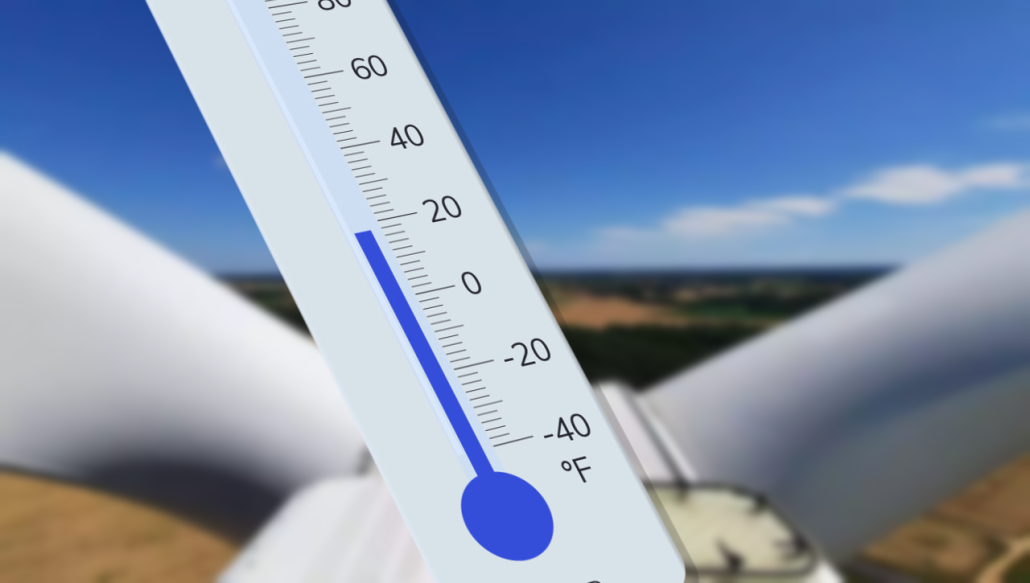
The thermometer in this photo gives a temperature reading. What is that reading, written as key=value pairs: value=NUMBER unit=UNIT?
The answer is value=18 unit=°F
